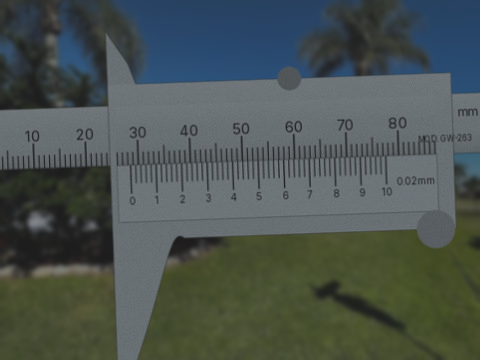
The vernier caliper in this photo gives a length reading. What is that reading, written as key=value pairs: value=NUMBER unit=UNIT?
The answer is value=28.5 unit=mm
